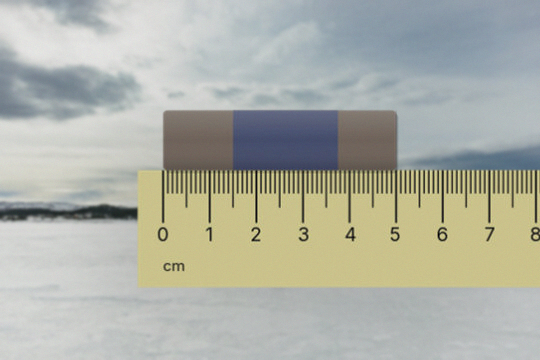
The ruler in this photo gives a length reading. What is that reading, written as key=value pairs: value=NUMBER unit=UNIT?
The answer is value=5 unit=cm
